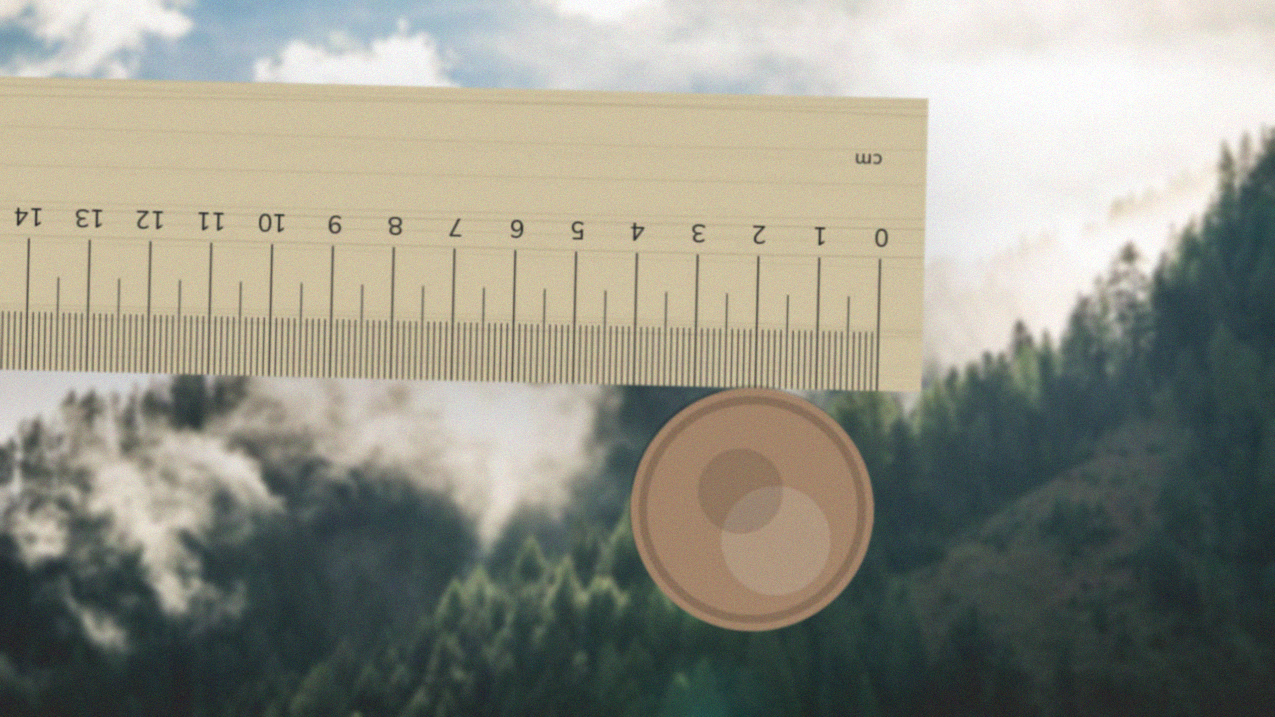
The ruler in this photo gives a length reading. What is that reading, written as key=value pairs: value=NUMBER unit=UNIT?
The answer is value=4 unit=cm
